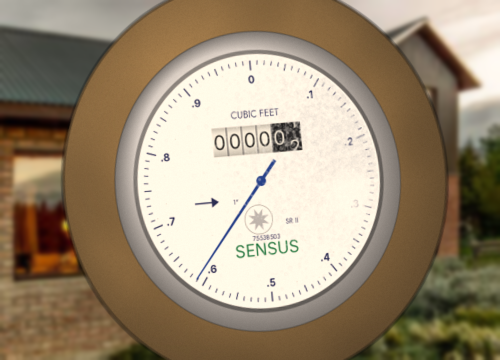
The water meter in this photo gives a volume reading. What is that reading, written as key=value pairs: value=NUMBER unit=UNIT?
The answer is value=1.61 unit=ft³
